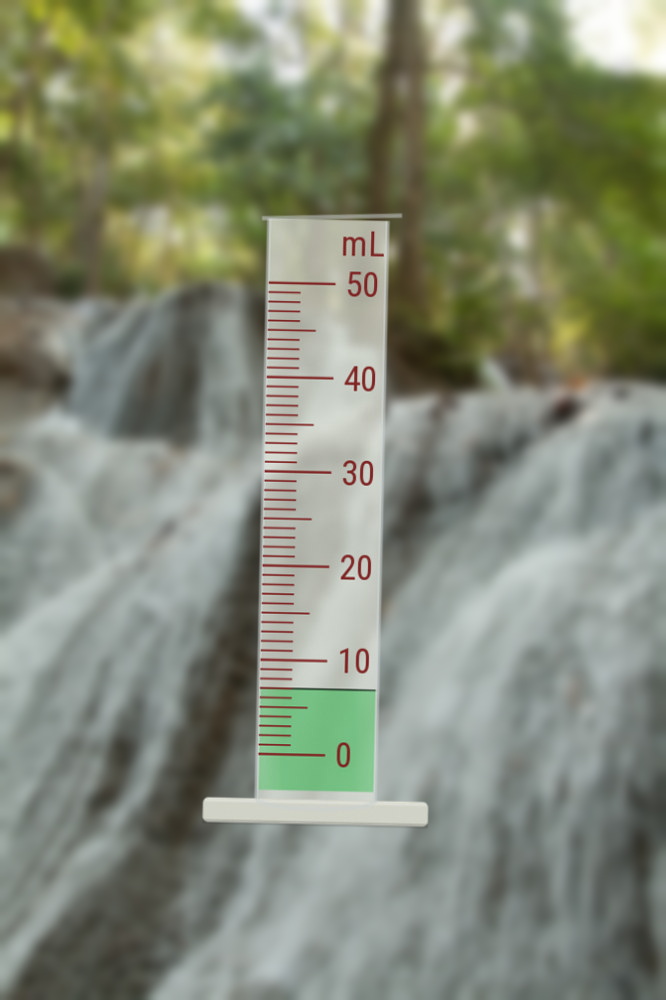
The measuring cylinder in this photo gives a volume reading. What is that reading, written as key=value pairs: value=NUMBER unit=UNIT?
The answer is value=7 unit=mL
